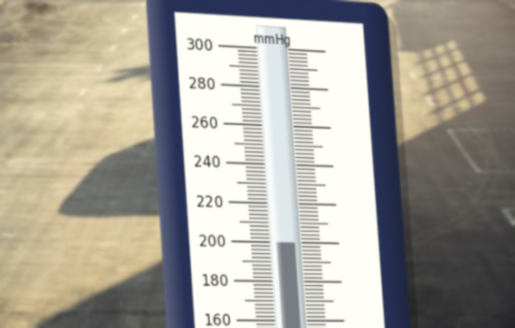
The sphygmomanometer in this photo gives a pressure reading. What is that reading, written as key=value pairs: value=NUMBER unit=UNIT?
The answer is value=200 unit=mmHg
